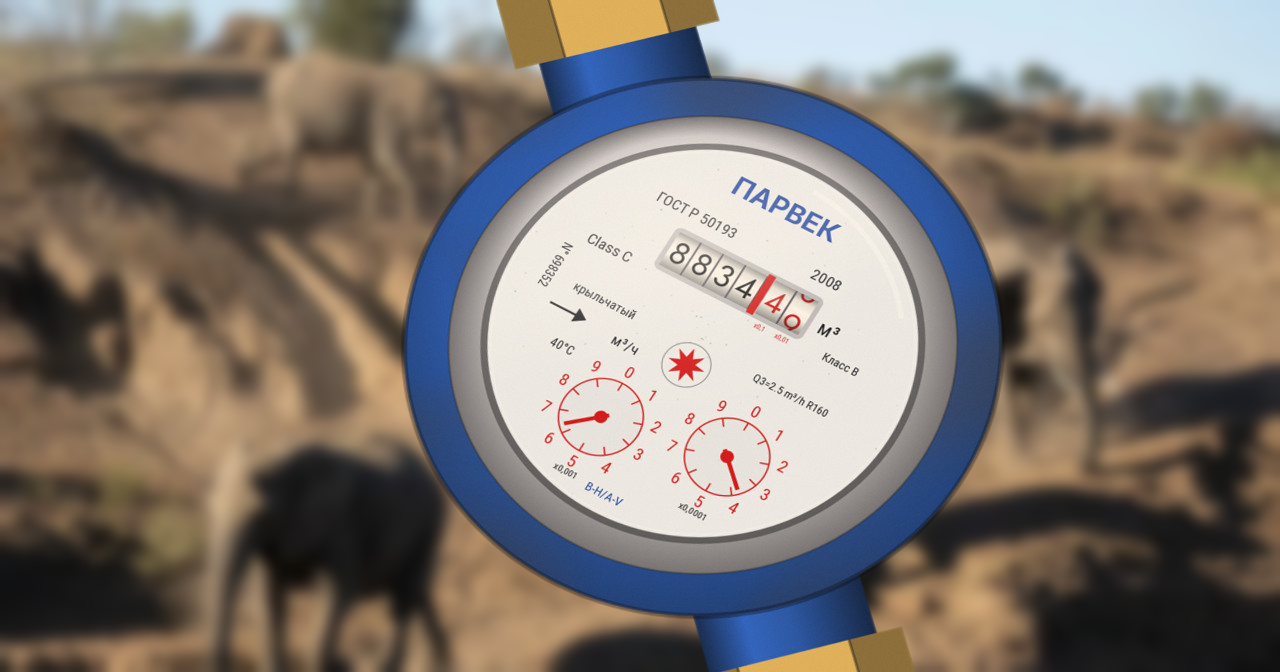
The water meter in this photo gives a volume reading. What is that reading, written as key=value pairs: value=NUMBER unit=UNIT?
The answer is value=8834.4863 unit=m³
